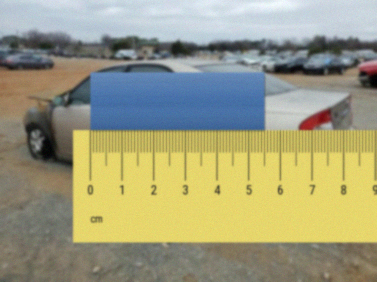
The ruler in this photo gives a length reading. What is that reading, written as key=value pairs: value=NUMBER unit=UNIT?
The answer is value=5.5 unit=cm
